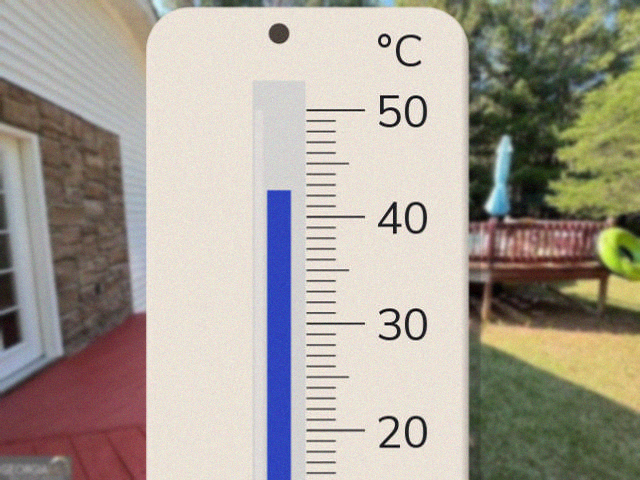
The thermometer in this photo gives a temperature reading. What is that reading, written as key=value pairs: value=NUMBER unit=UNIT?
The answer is value=42.5 unit=°C
